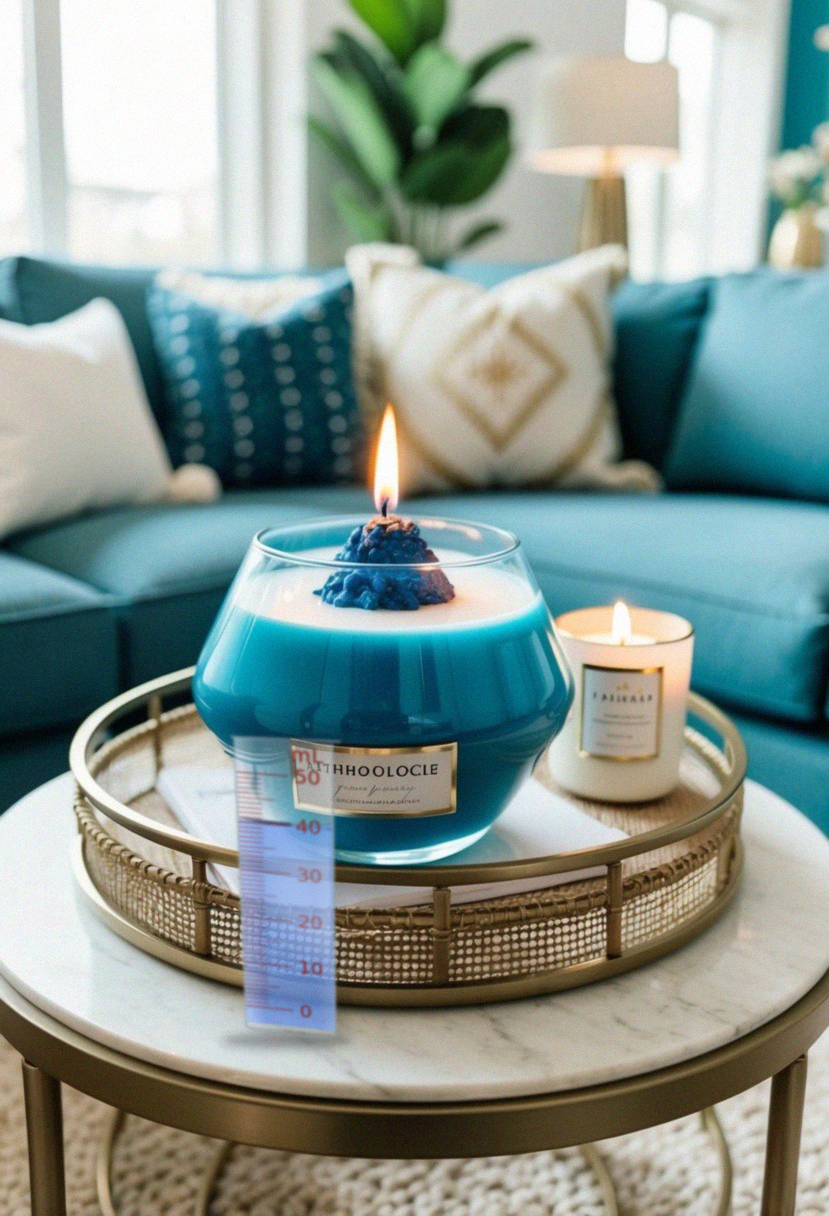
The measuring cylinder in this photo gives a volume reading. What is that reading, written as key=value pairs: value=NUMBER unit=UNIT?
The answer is value=40 unit=mL
